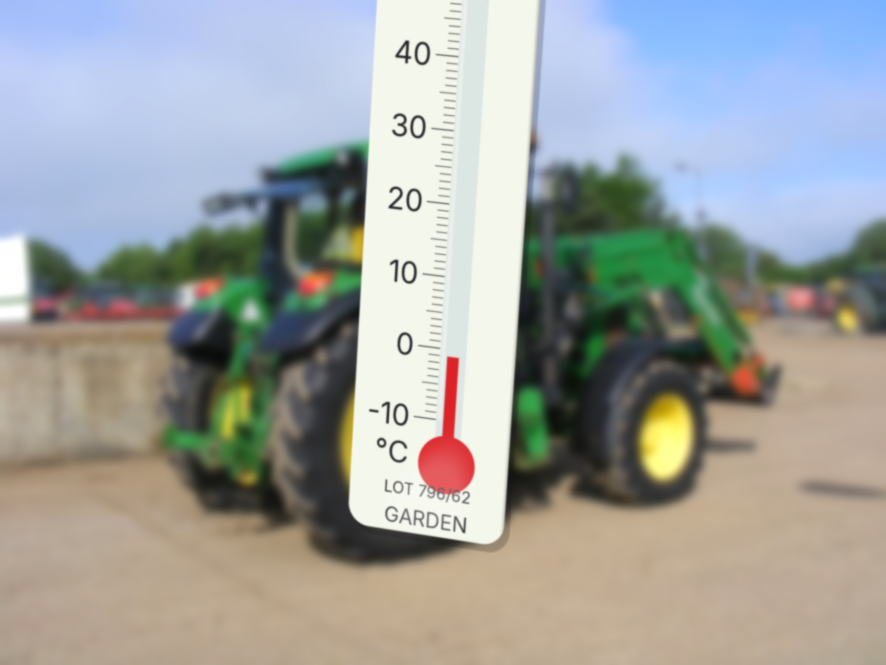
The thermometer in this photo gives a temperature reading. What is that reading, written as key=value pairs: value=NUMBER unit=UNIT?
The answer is value=-1 unit=°C
